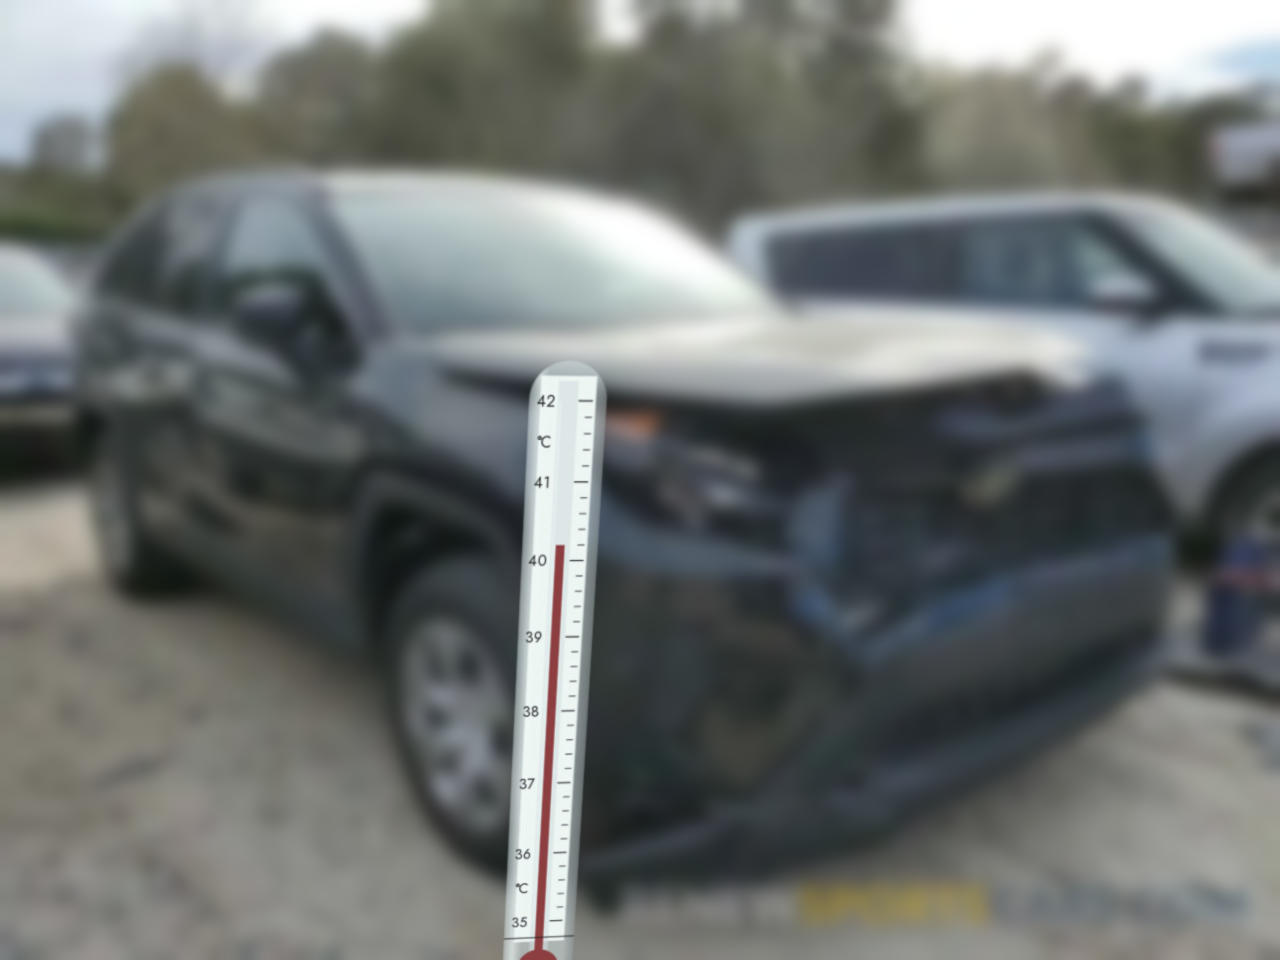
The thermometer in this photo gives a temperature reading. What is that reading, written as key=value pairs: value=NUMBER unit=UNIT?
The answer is value=40.2 unit=°C
